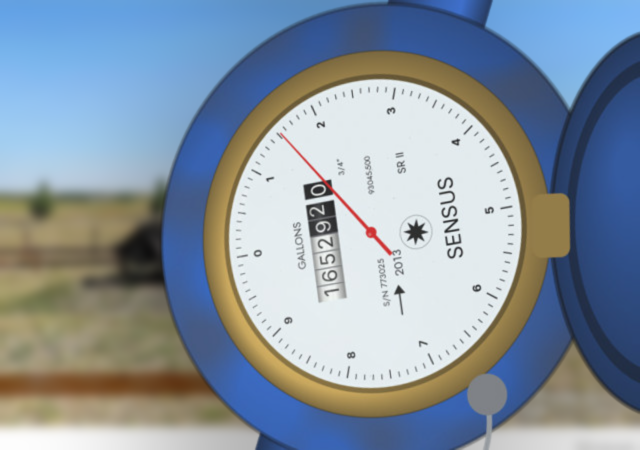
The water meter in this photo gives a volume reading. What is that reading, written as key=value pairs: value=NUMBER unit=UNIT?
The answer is value=1652921.5 unit=gal
